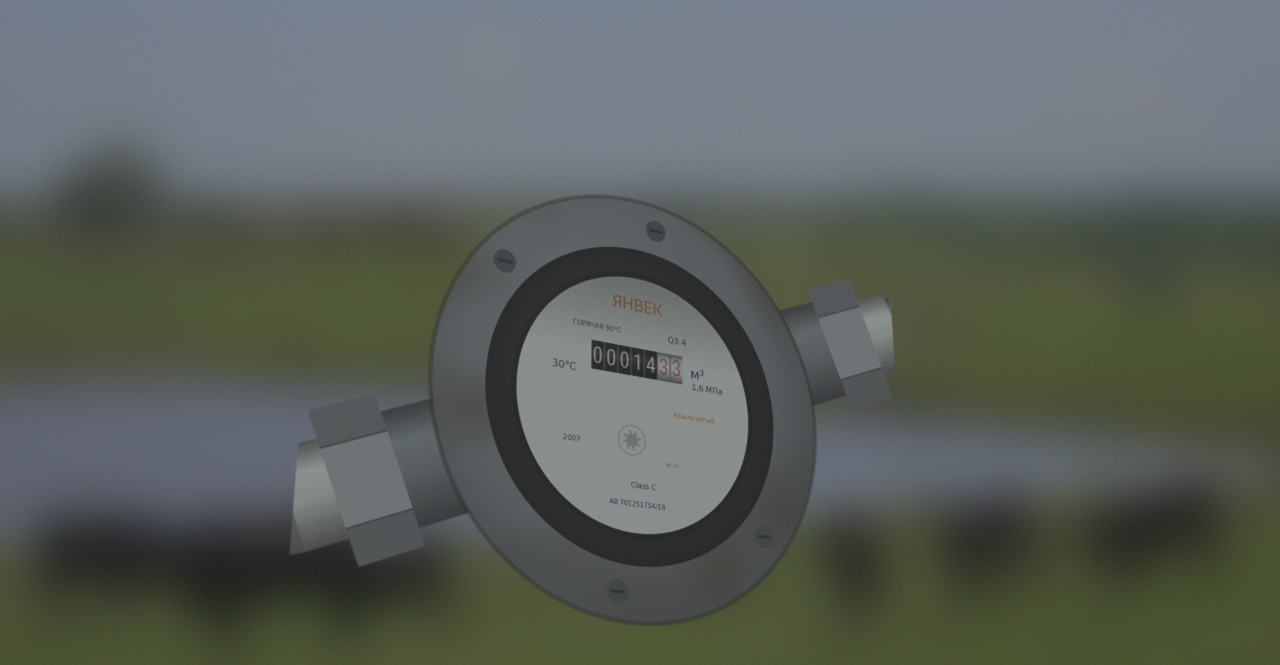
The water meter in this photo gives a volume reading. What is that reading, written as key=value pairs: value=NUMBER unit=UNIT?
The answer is value=14.33 unit=m³
